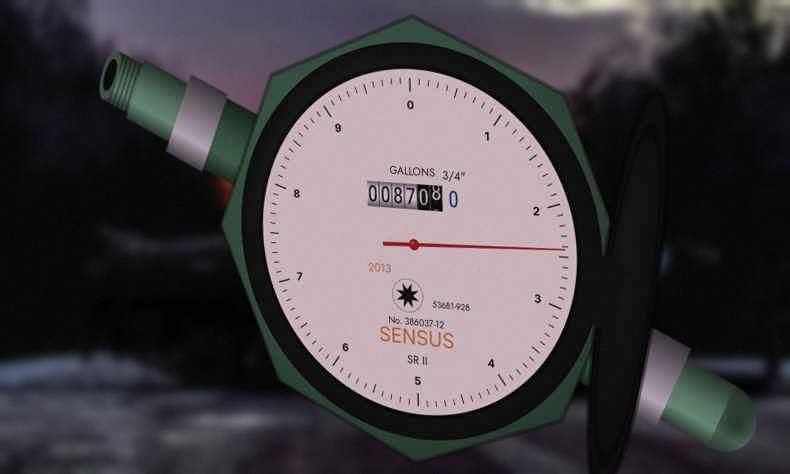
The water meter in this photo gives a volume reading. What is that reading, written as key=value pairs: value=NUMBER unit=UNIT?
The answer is value=87082.4 unit=gal
